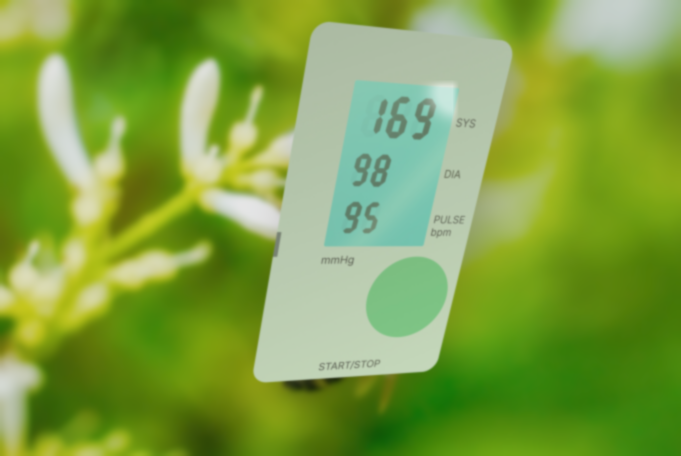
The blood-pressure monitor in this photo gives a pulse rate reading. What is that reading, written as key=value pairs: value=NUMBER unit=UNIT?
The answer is value=95 unit=bpm
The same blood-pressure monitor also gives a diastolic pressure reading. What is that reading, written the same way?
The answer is value=98 unit=mmHg
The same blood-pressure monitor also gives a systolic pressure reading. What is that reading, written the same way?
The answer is value=169 unit=mmHg
